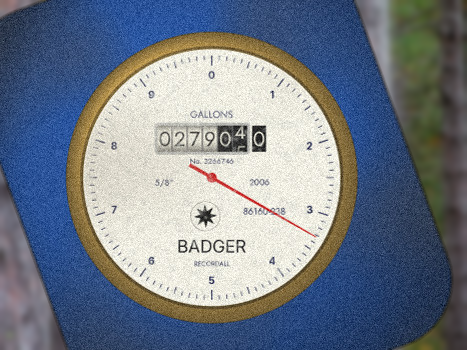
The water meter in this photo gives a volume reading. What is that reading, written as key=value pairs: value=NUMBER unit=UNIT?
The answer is value=279043.3 unit=gal
